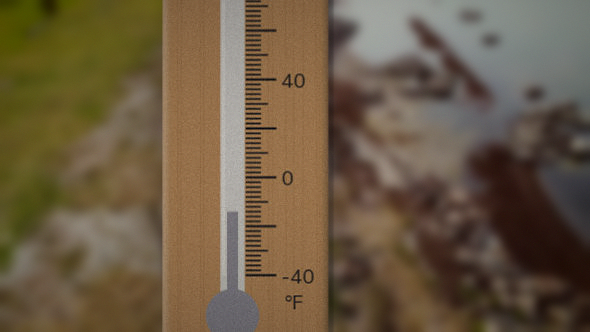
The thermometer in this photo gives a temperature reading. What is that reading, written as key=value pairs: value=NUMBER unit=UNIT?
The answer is value=-14 unit=°F
